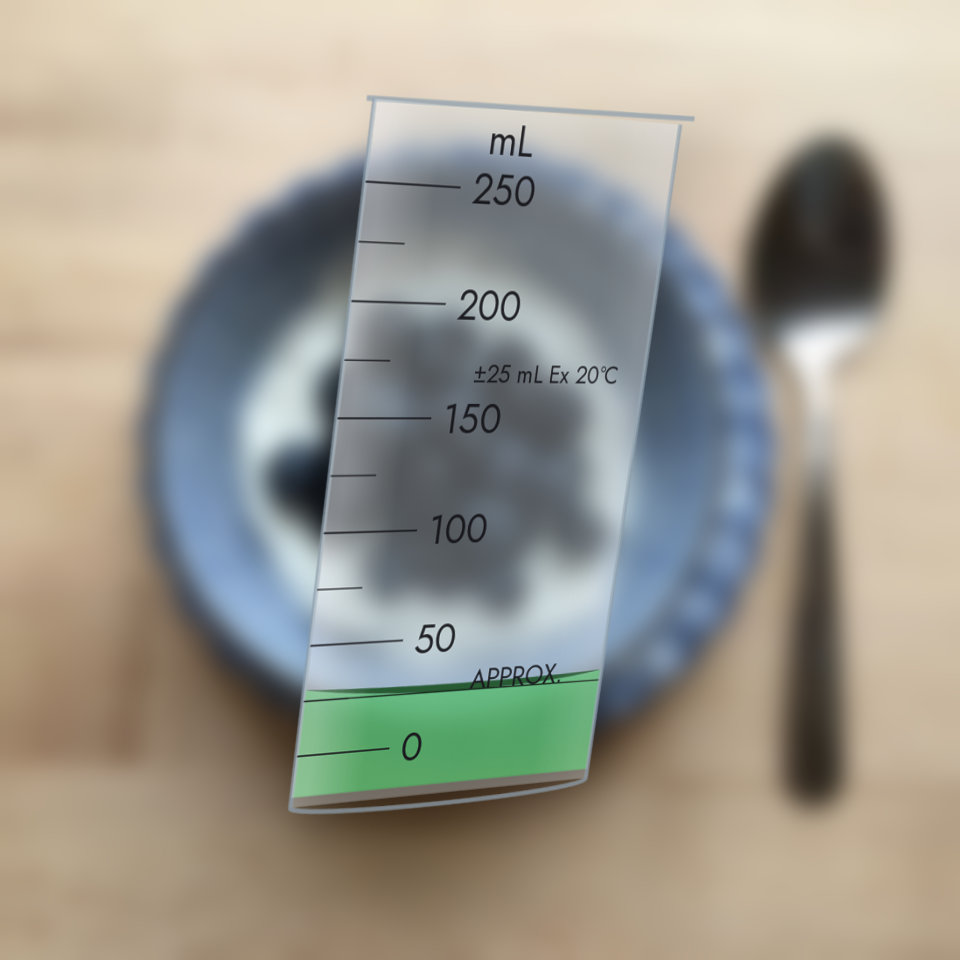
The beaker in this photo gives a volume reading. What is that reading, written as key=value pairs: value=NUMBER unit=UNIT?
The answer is value=25 unit=mL
